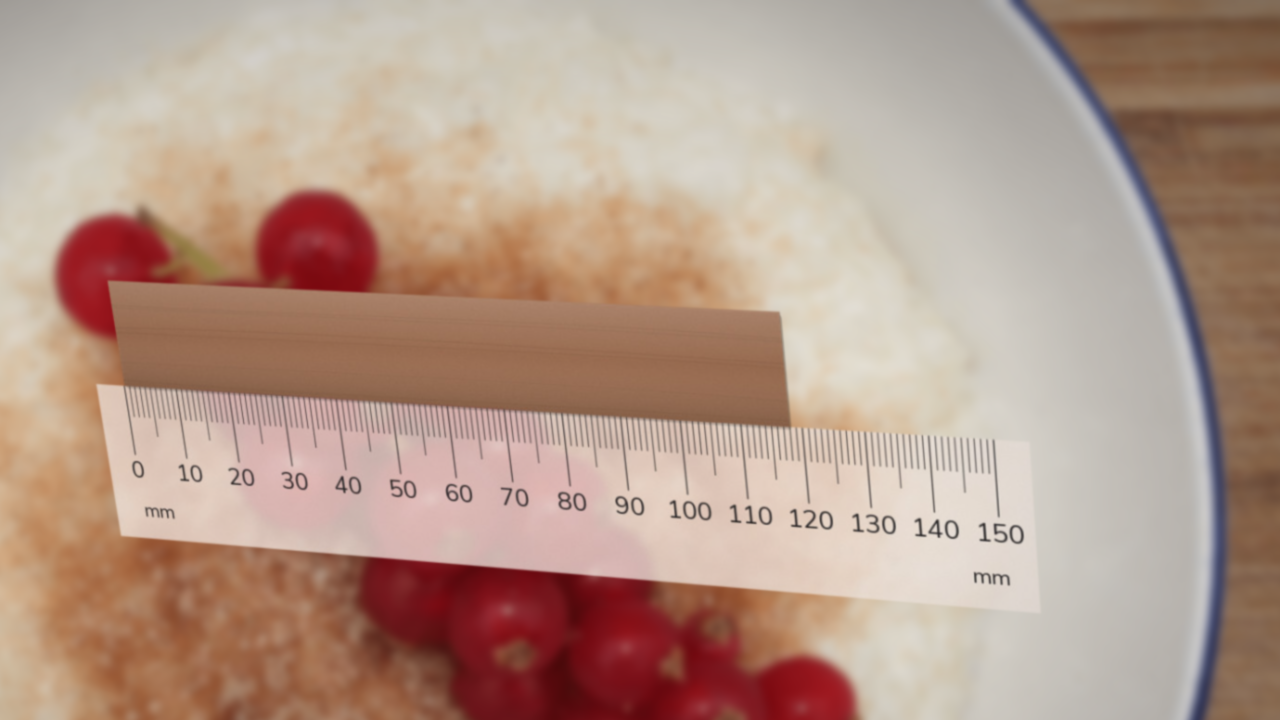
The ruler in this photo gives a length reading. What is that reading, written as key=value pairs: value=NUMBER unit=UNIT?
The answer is value=118 unit=mm
